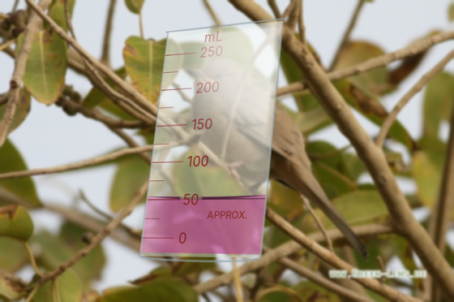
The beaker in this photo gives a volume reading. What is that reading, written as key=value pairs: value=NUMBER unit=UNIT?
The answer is value=50 unit=mL
